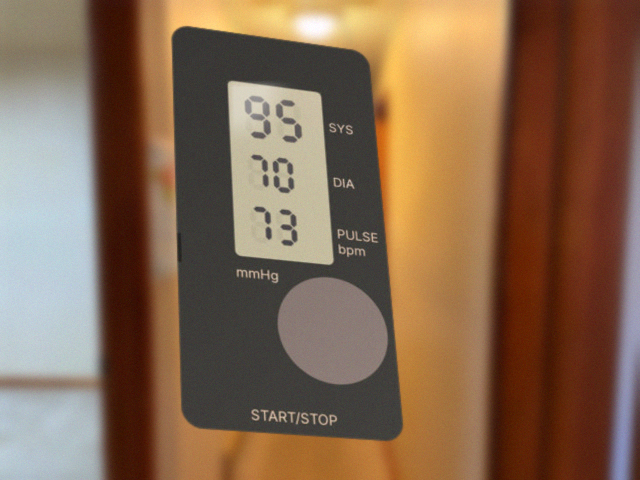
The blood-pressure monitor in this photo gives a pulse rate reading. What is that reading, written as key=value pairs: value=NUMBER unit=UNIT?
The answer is value=73 unit=bpm
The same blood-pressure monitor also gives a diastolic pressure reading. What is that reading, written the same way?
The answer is value=70 unit=mmHg
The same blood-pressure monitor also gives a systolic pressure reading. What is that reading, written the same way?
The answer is value=95 unit=mmHg
